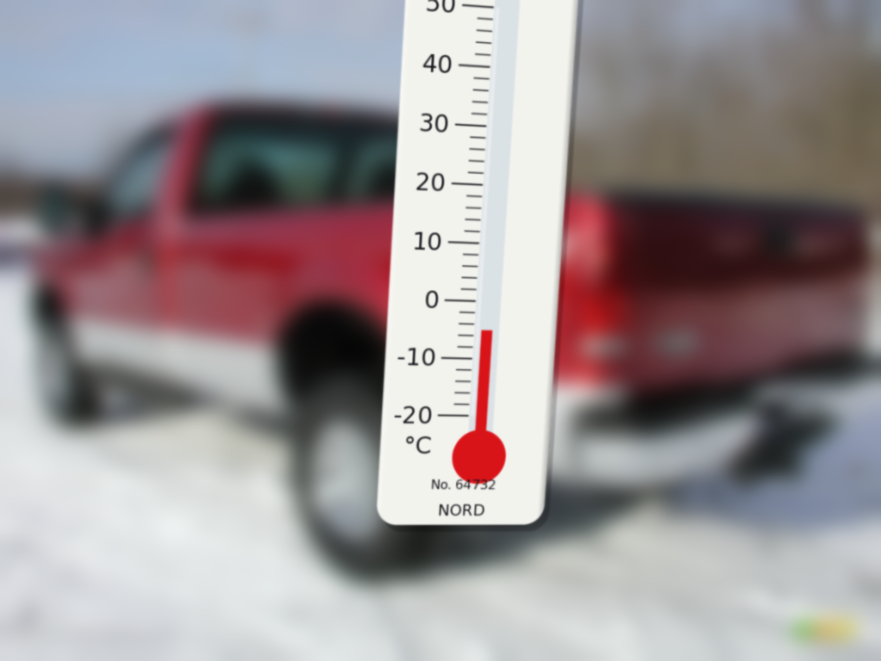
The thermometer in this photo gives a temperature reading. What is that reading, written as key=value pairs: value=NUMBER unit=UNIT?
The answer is value=-5 unit=°C
